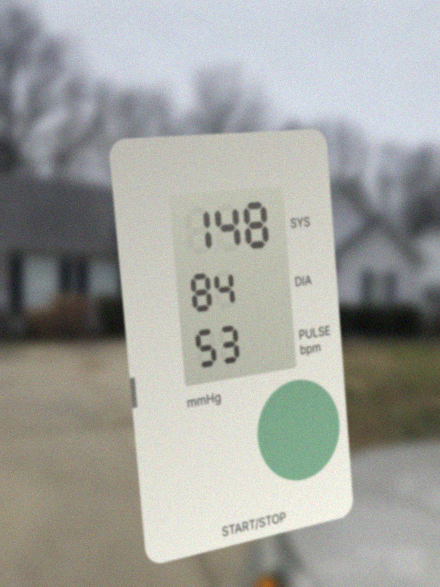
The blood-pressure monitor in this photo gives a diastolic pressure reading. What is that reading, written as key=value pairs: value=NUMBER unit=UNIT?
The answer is value=84 unit=mmHg
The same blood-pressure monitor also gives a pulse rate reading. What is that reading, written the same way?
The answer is value=53 unit=bpm
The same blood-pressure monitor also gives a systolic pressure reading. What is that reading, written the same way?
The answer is value=148 unit=mmHg
